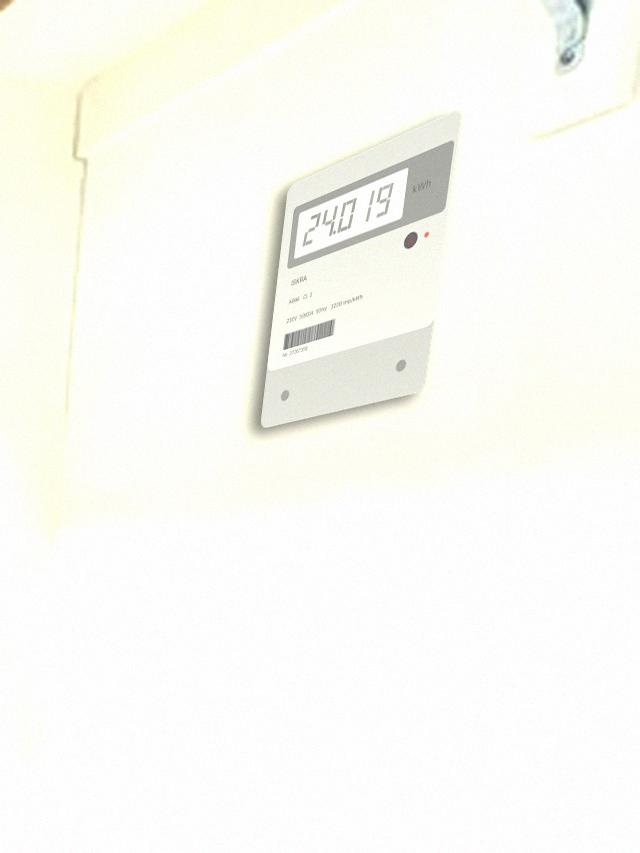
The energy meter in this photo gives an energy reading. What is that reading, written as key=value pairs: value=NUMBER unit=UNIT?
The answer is value=24.019 unit=kWh
